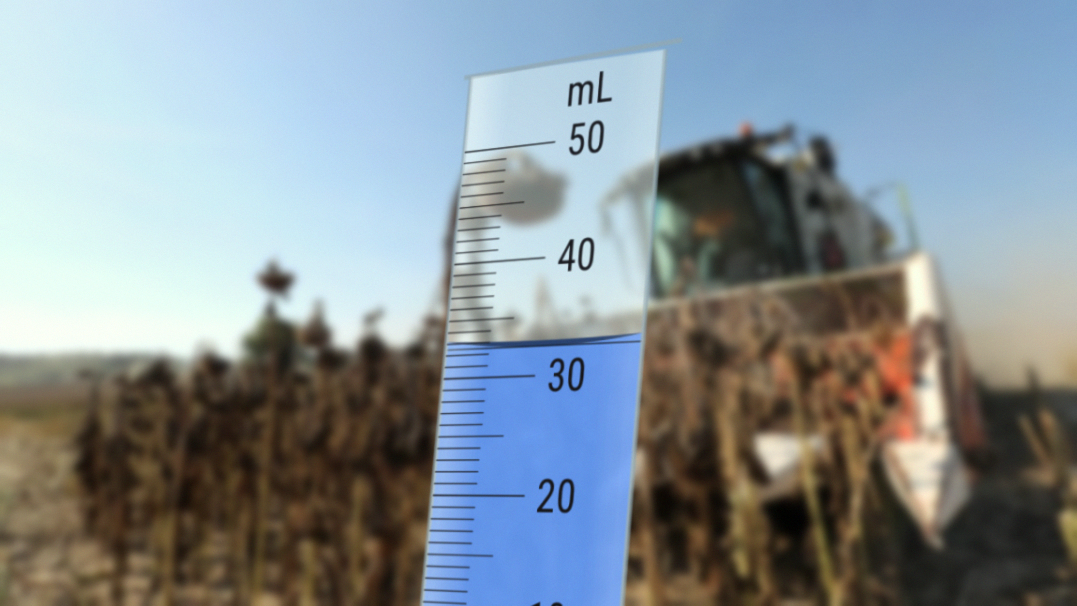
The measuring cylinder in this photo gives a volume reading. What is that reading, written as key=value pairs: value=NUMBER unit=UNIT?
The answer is value=32.5 unit=mL
